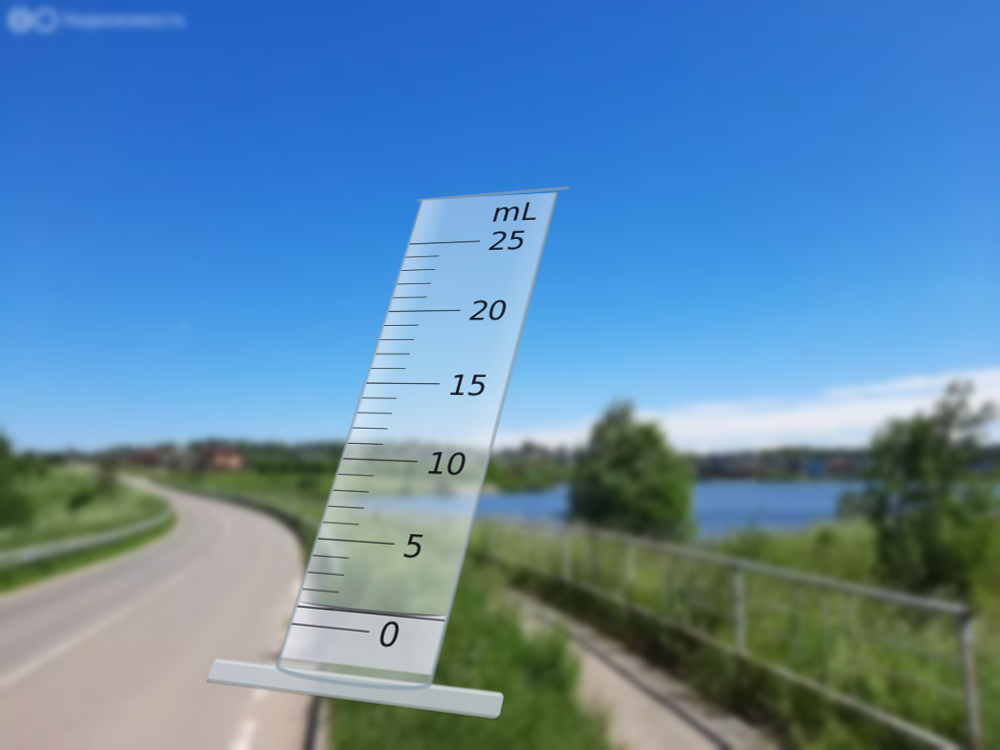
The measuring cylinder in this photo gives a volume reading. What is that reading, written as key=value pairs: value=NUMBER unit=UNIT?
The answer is value=1 unit=mL
